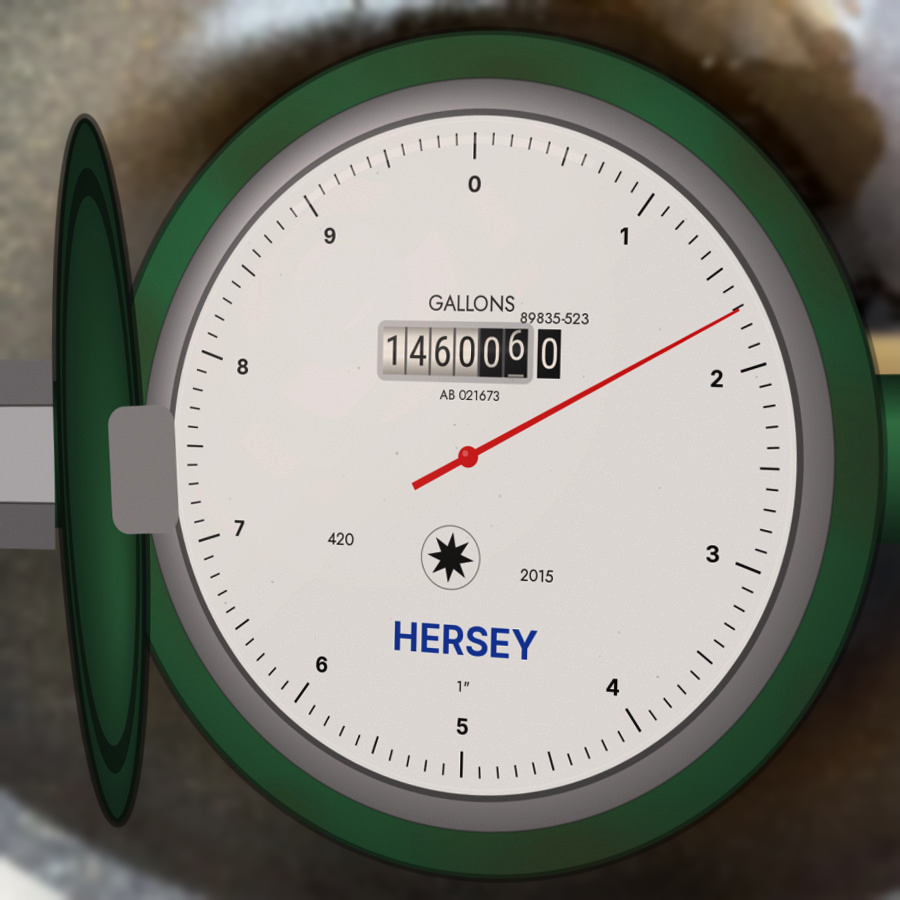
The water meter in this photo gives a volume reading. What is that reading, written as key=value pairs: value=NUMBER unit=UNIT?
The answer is value=1460061.7 unit=gal
